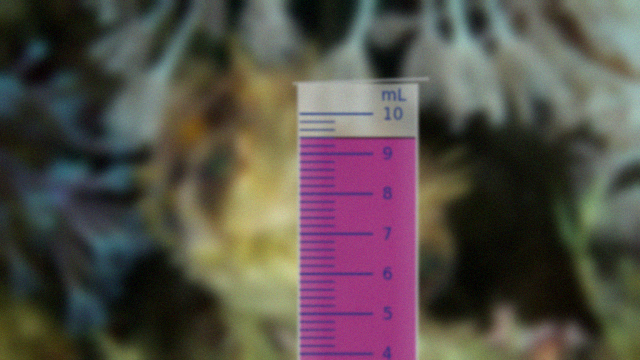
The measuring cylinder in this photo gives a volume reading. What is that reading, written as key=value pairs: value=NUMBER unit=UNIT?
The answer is value=9.4 unit=mL
